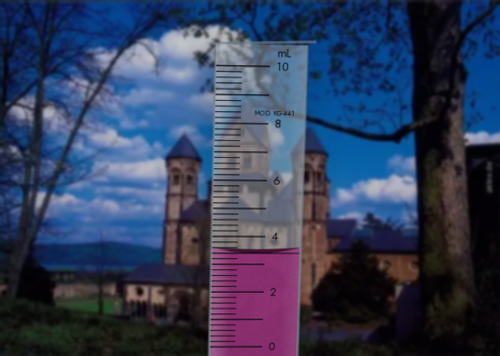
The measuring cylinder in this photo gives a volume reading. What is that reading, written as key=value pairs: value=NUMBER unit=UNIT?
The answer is value=3.4 unit=mL
